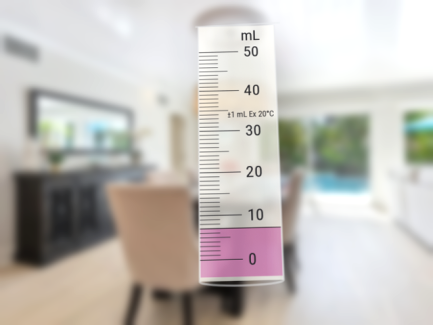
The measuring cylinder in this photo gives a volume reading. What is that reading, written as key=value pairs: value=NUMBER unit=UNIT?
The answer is value=7 unit=mL
